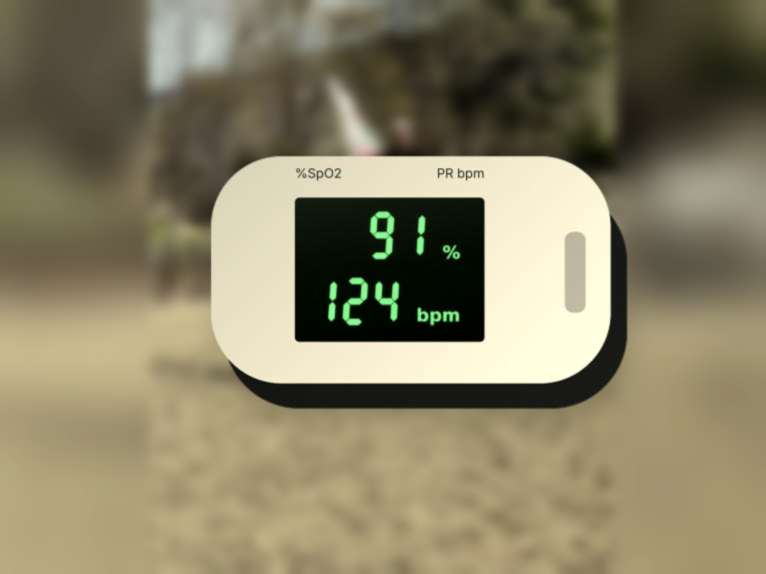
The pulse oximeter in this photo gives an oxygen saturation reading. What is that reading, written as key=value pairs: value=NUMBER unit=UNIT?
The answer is value=91 unit=%
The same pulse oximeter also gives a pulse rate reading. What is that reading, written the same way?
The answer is value=124 unit=bpm
